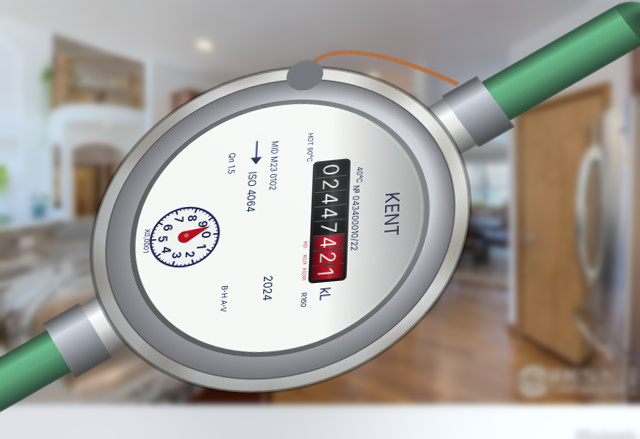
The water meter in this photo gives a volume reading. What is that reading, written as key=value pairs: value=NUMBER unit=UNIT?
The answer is value=2447.4209 unit=kL
